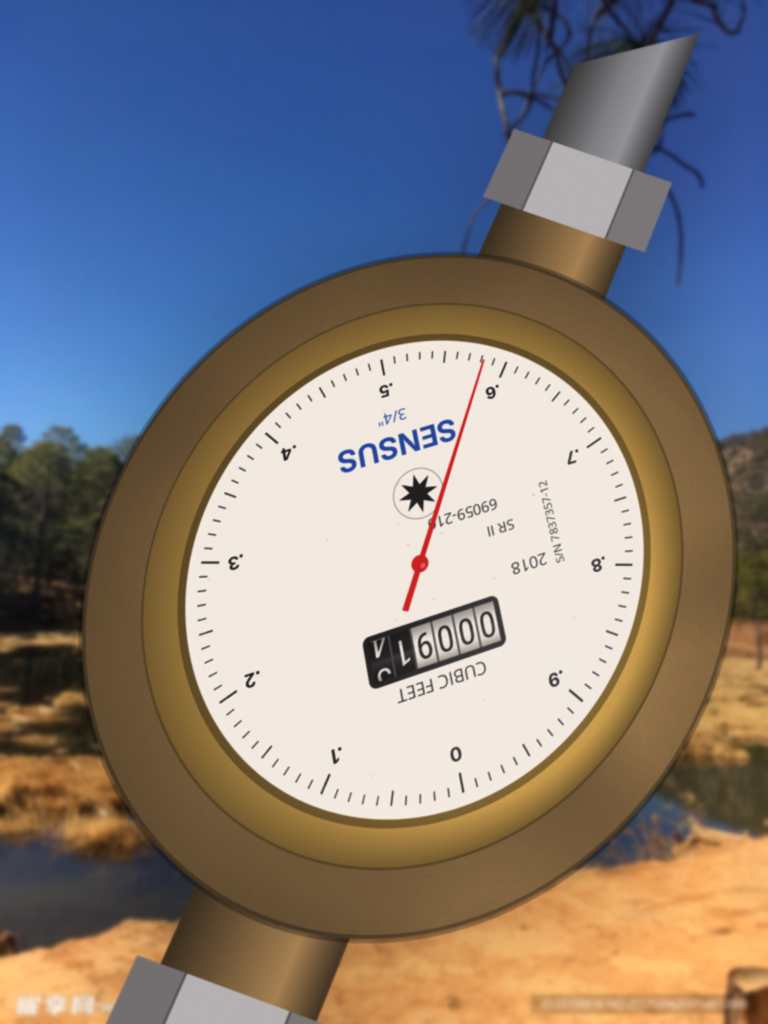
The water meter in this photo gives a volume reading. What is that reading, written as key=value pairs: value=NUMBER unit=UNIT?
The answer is value=913.58 unit=ft³
